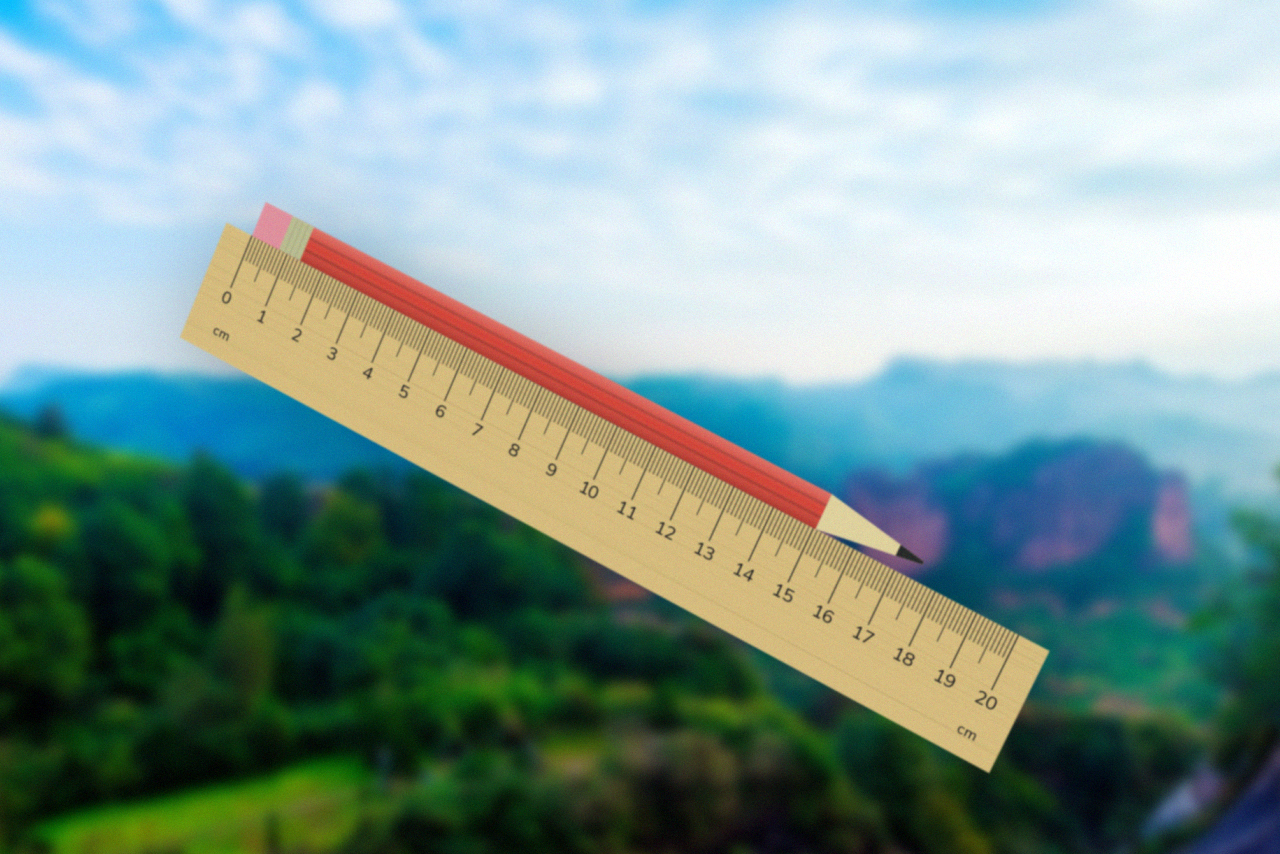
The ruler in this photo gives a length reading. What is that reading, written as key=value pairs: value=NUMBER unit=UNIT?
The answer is value=17.5 unit=cm
